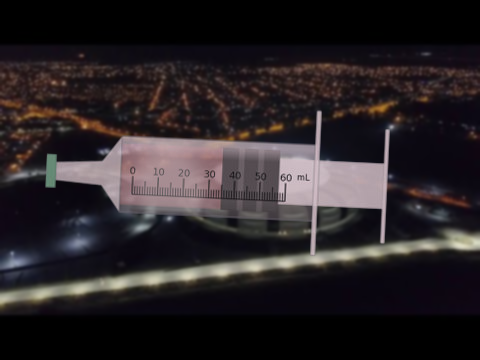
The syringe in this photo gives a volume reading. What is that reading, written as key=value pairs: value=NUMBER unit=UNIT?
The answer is value=35 unit=mL
